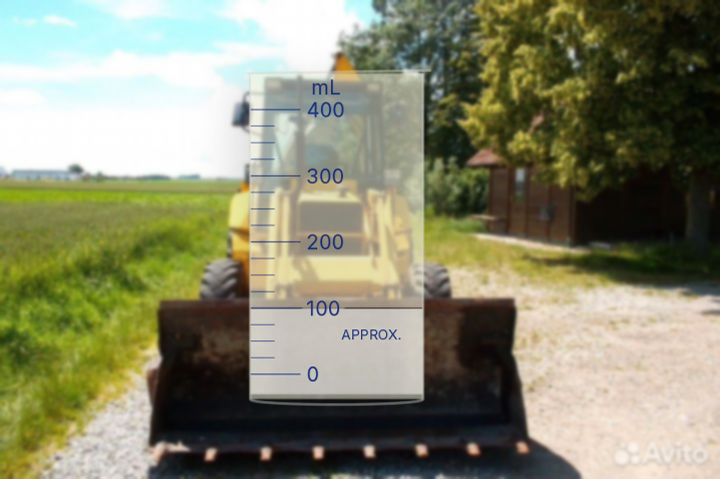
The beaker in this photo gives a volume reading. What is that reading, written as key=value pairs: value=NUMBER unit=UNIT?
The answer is value=100 unit=mL
